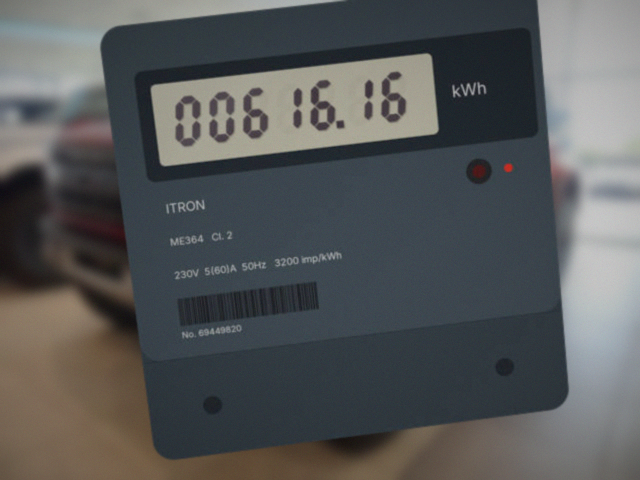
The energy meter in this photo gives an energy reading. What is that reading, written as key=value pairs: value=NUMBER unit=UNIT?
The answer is value=616.16 unit=kWh
